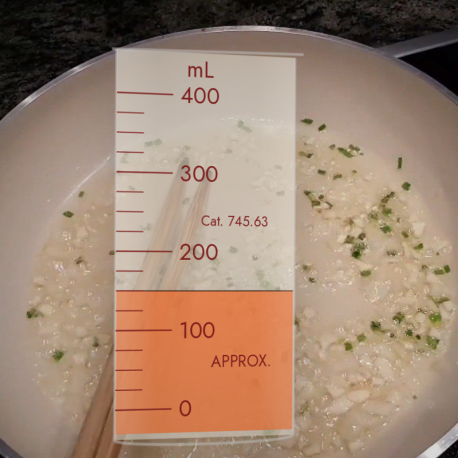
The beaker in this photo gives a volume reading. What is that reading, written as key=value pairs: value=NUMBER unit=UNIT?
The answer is value=150 unit=mL
